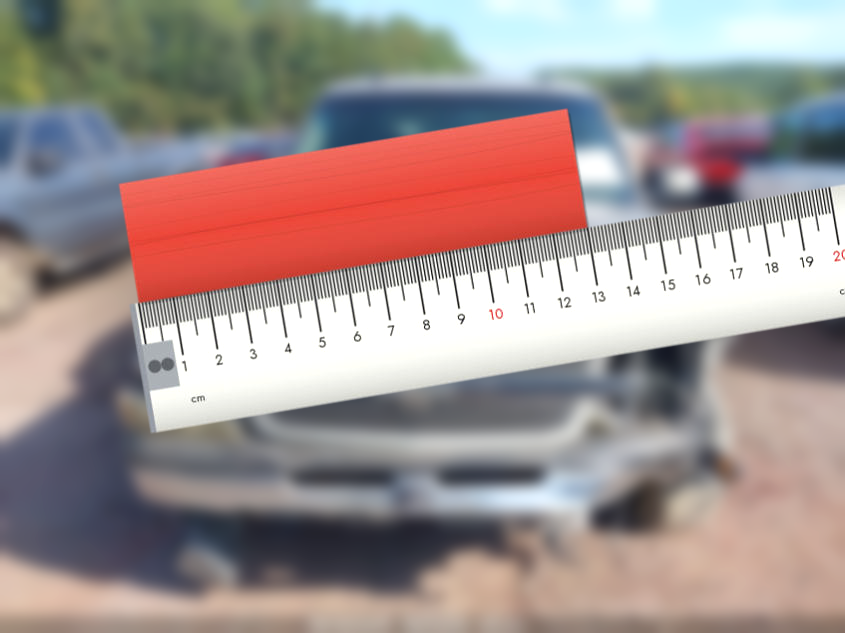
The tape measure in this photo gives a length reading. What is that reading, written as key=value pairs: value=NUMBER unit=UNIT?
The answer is value=13 unit=cm
